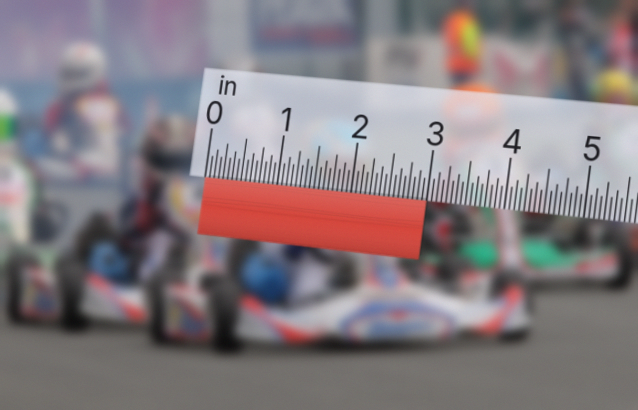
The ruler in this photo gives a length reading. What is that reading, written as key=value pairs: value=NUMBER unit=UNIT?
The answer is value=3 unit=in
